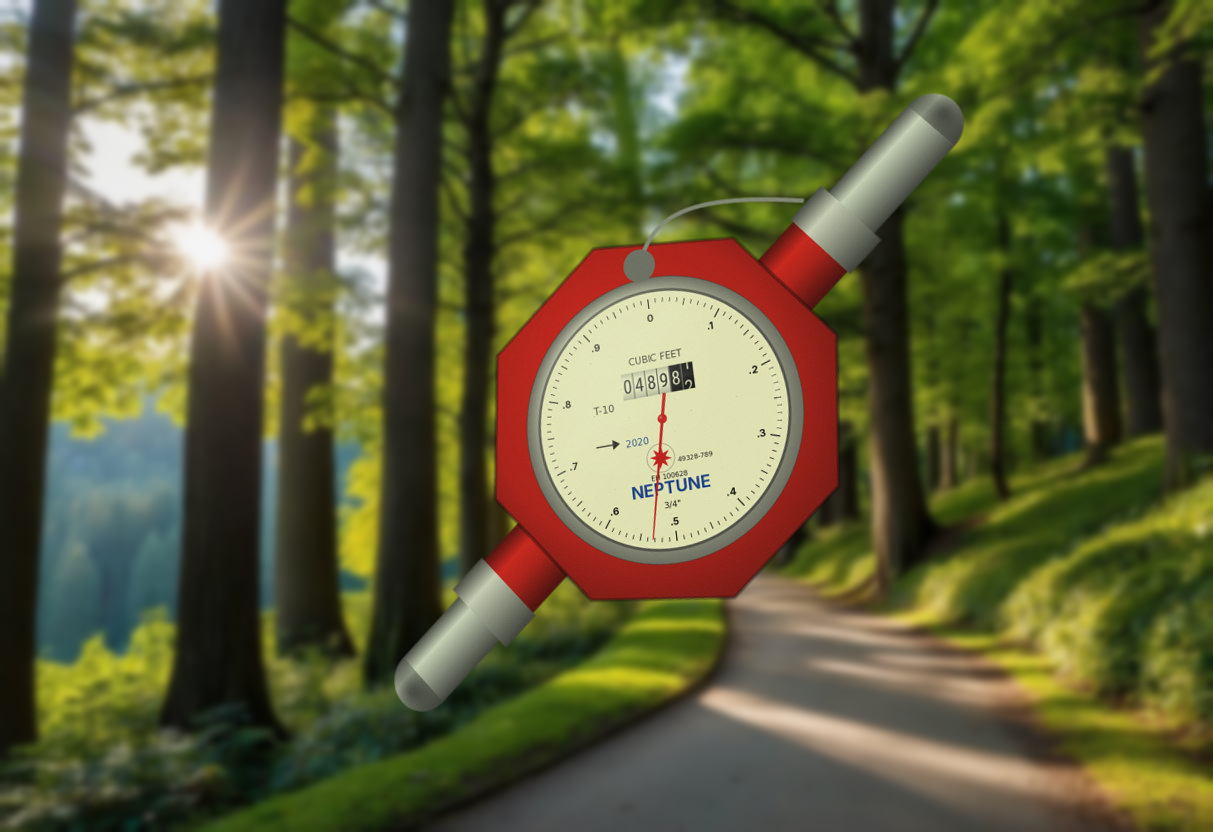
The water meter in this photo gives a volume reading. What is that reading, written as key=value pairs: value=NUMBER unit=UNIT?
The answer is value=48981.53 unit=ft³
